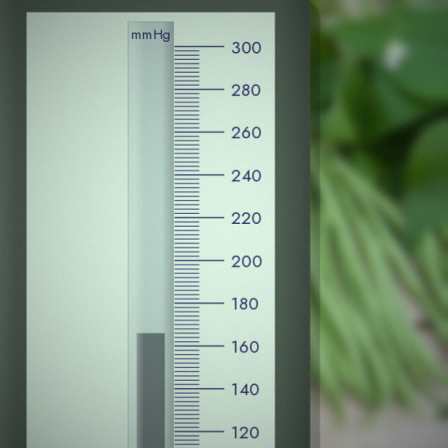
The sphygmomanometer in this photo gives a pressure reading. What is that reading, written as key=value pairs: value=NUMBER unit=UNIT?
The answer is value=166 unit=mmHg
